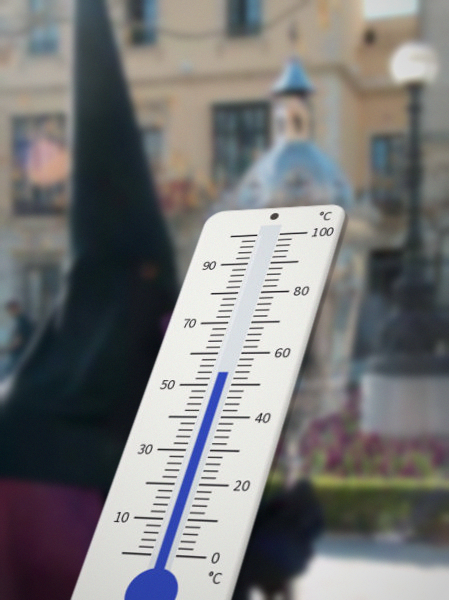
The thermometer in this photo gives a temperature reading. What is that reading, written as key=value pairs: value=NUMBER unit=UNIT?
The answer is value=54 unit=°C
